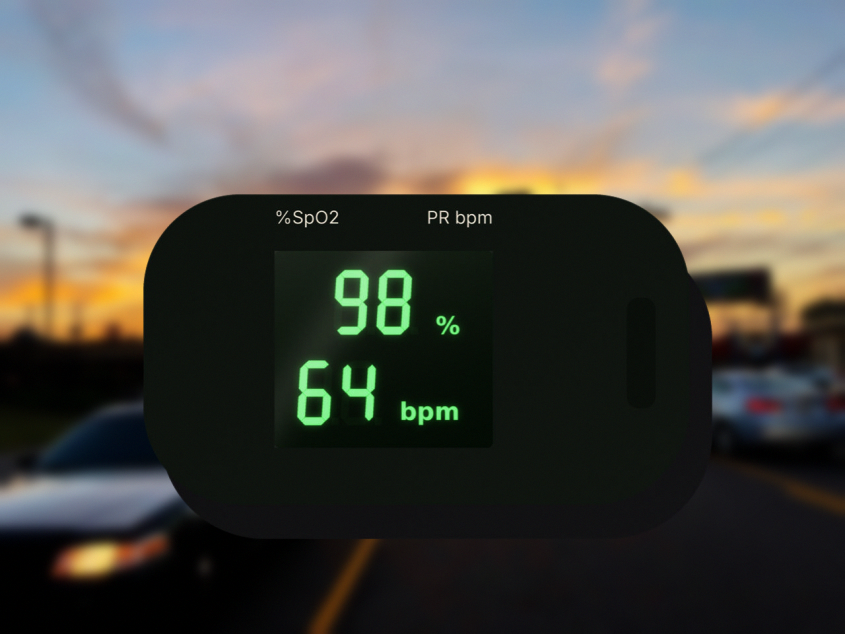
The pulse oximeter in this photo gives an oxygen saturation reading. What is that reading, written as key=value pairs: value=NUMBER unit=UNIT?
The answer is value=98 unit=%
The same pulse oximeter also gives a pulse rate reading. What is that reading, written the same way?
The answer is value=64 unit=bpm
